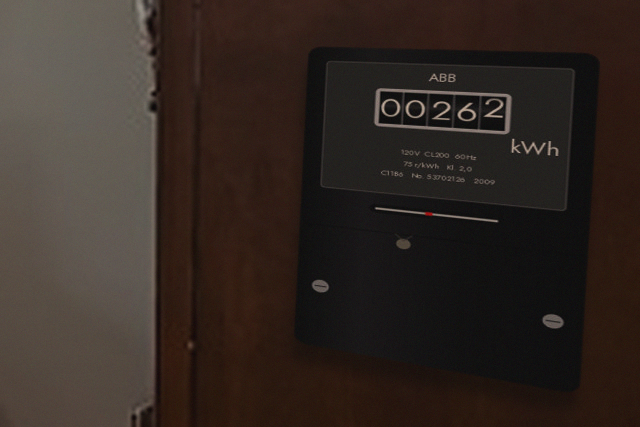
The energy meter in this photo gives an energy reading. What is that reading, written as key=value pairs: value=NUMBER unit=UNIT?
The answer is value=262 unit=kWh
